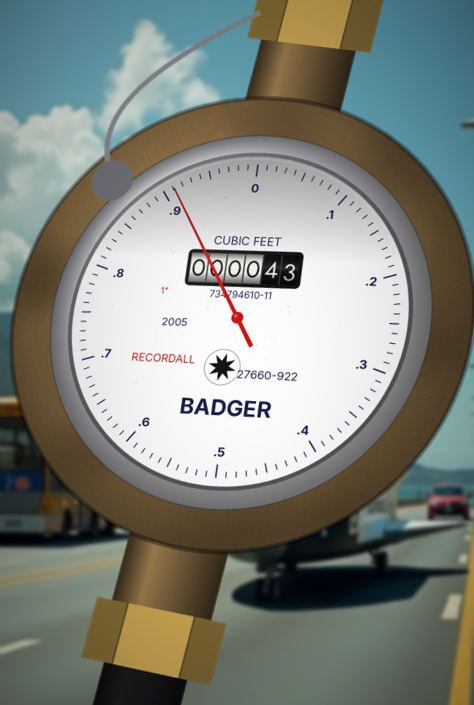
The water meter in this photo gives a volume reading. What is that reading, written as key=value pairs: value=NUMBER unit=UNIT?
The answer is value=42.91 unit=ft³
